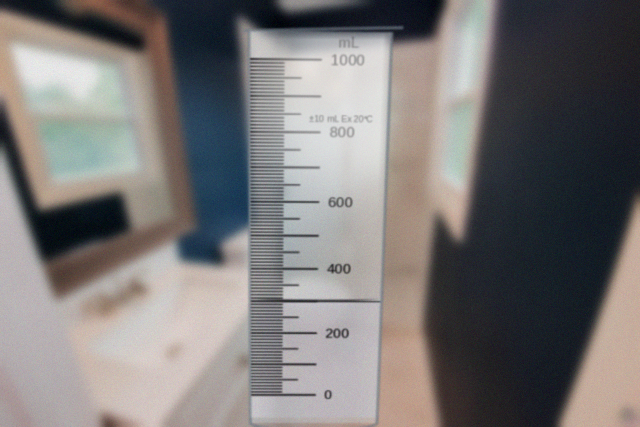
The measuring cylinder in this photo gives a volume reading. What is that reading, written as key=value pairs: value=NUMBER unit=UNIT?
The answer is value=300 unit=mL
